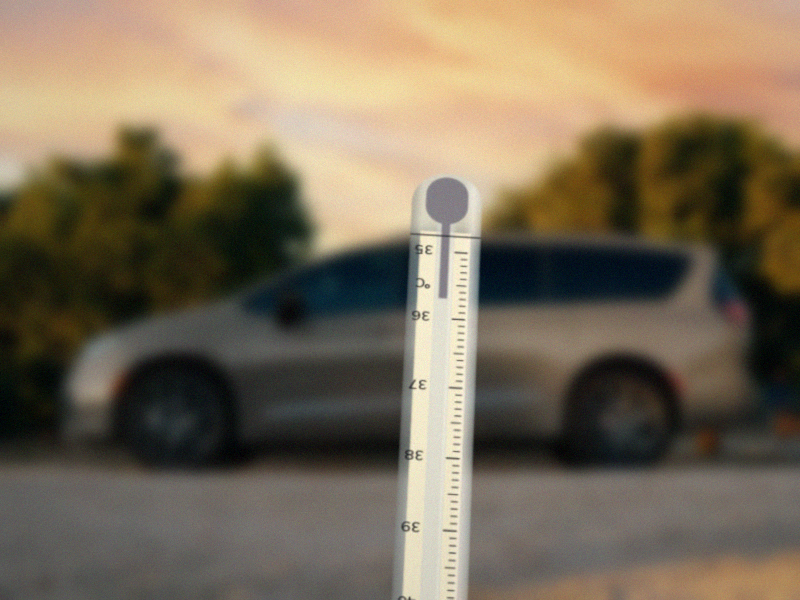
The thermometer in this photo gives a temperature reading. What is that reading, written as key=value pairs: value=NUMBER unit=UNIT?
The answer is value=35.7 unit=°C
